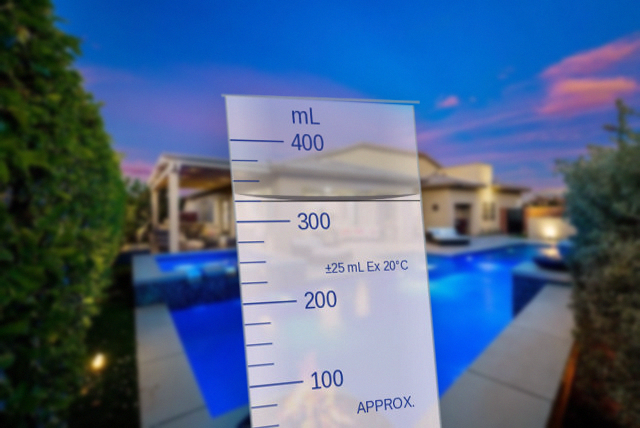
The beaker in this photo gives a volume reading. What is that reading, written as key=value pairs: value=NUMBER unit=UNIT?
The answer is value=325 unit=mL
